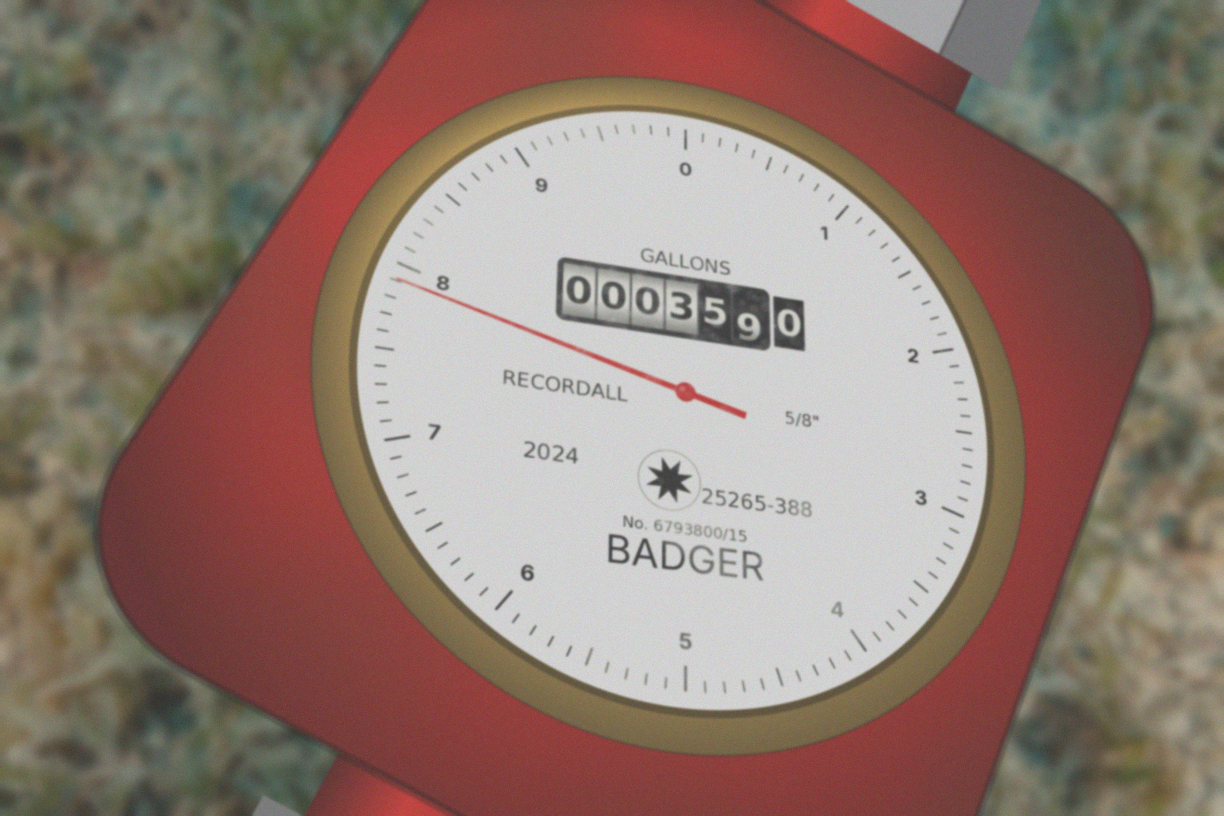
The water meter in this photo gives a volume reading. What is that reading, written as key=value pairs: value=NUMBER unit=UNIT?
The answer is value=3587.9 unit=gal
